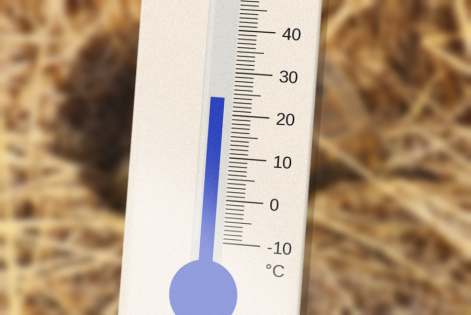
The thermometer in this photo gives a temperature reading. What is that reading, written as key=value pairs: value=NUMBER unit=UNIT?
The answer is value=24 unit=°C
